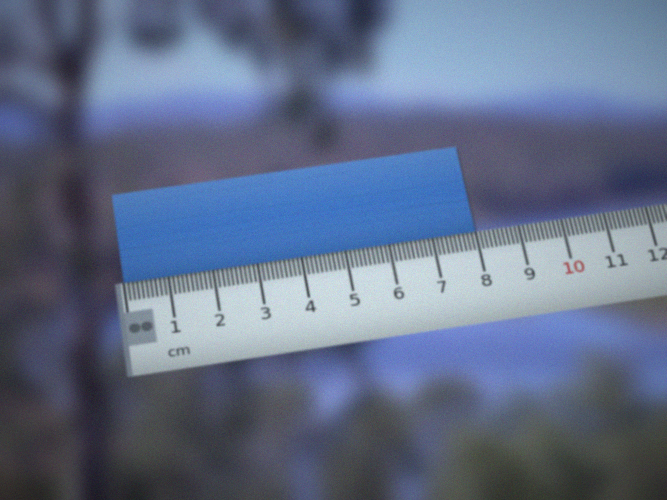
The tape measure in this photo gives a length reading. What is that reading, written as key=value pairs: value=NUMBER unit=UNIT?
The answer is value=8 unit=cm
